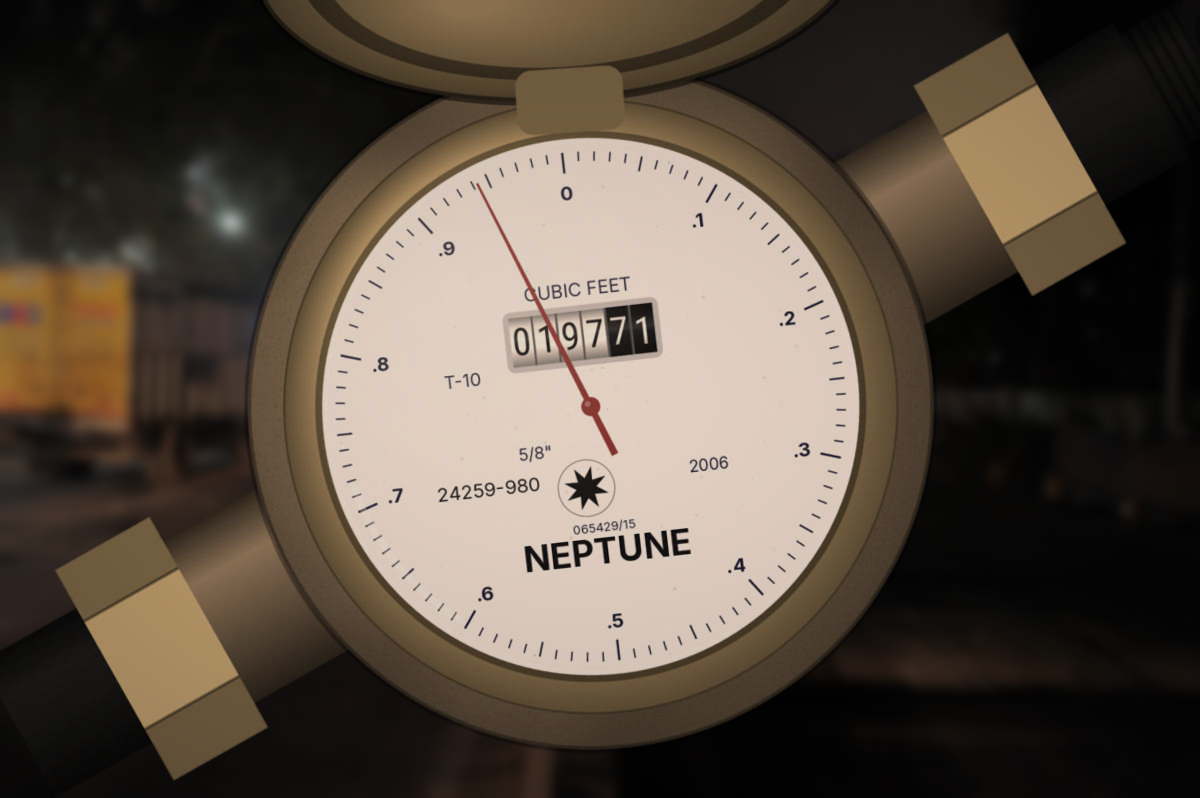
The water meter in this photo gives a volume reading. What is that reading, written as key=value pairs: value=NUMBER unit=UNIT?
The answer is value=19770.94 unit=ft³
